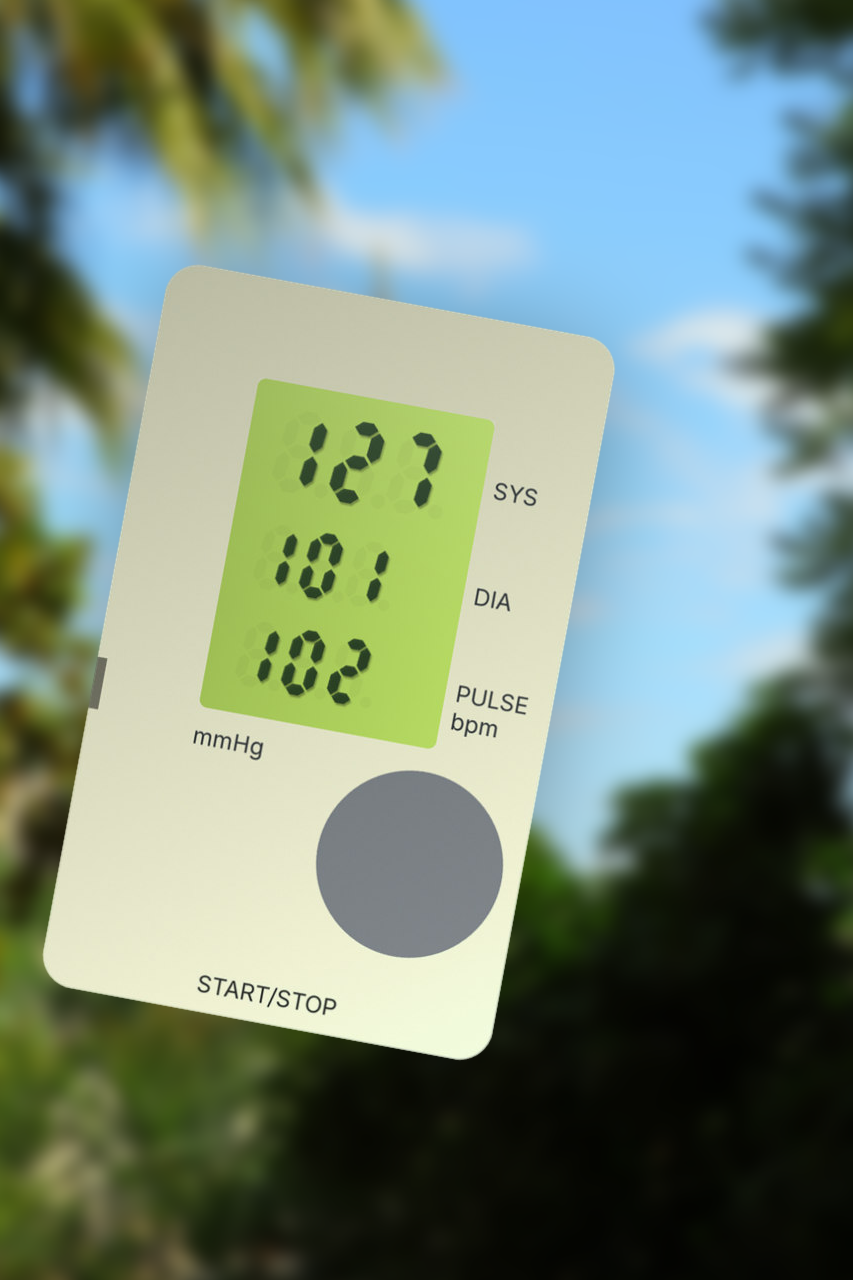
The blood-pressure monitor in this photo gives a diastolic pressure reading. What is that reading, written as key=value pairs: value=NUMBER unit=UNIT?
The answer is value=101 unit=mmHg
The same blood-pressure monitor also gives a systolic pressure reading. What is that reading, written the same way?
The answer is value=127 unit=mmHg
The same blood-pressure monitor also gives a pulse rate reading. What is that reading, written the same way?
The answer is value=102 unit=bpm
